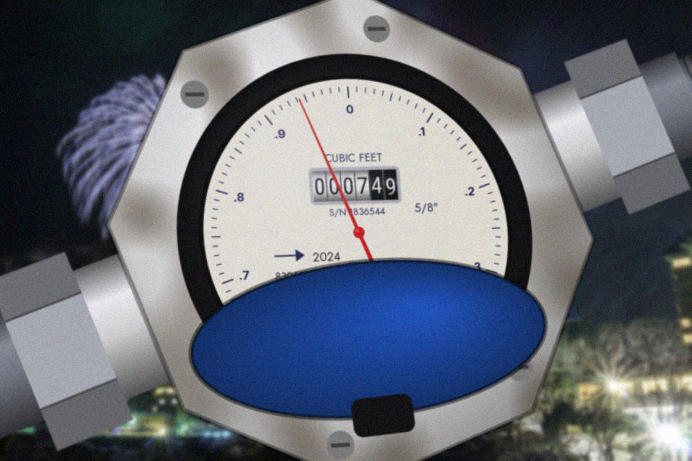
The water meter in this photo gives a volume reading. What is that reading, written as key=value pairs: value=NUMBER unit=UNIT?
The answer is value=748.94 unit=ft³
